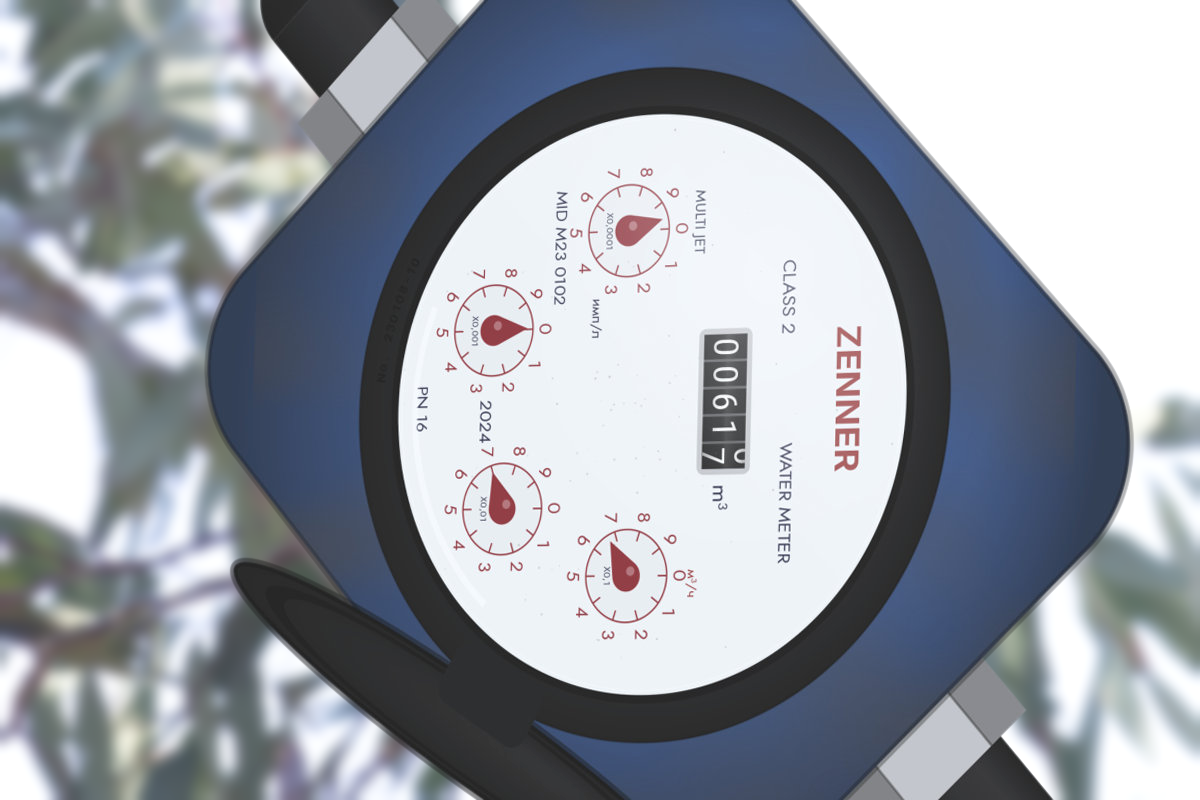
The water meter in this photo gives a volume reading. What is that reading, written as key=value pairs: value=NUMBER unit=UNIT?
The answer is value=616.6699 unit=m³
